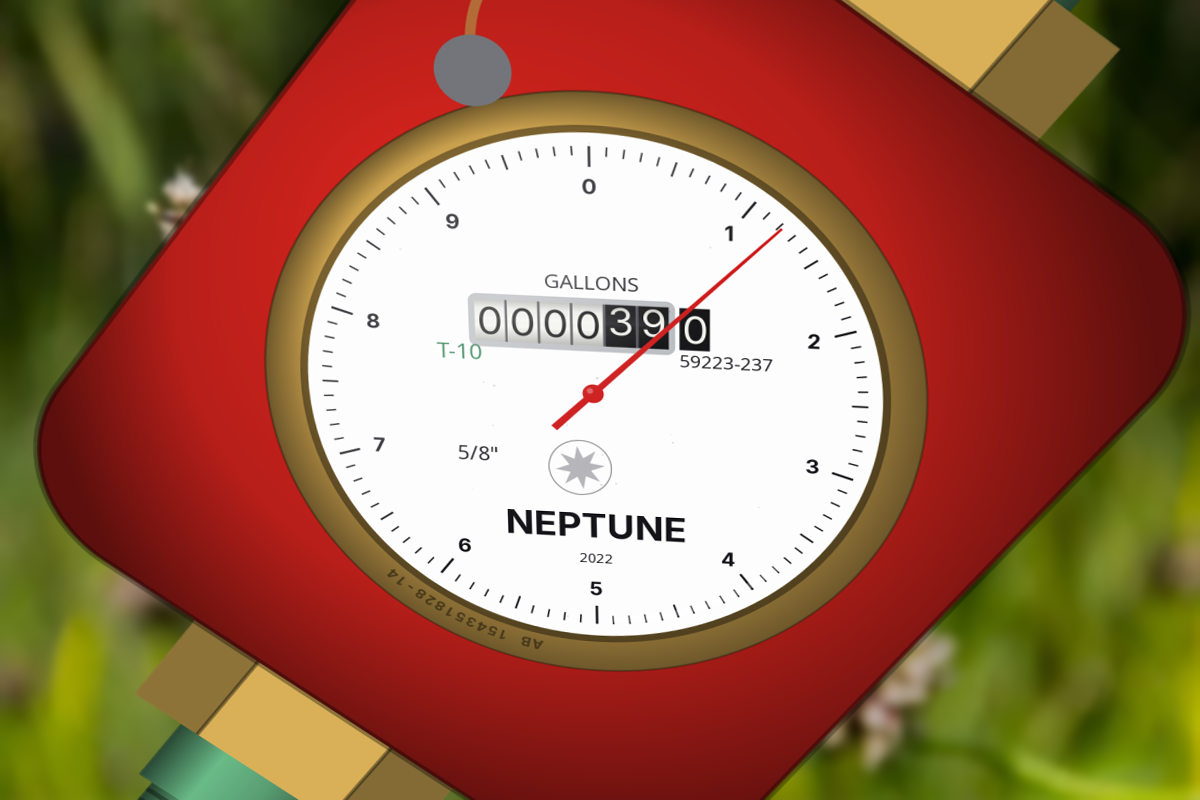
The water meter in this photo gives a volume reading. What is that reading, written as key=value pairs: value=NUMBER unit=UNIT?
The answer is value=391.2 unit=gal
